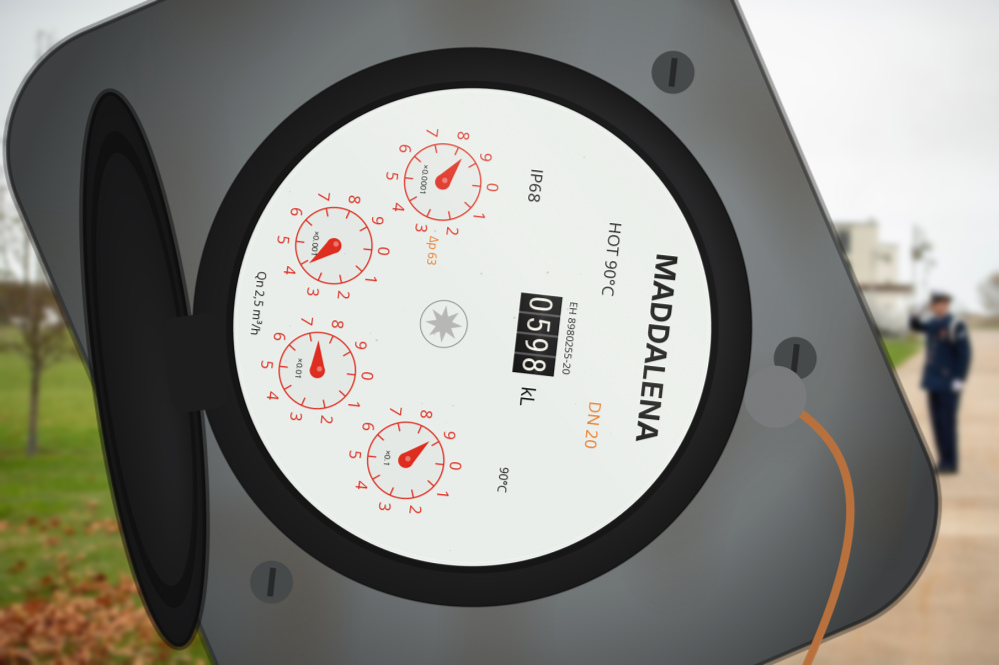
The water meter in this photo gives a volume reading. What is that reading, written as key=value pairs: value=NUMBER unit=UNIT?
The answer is value=598.8738 unit=kL
